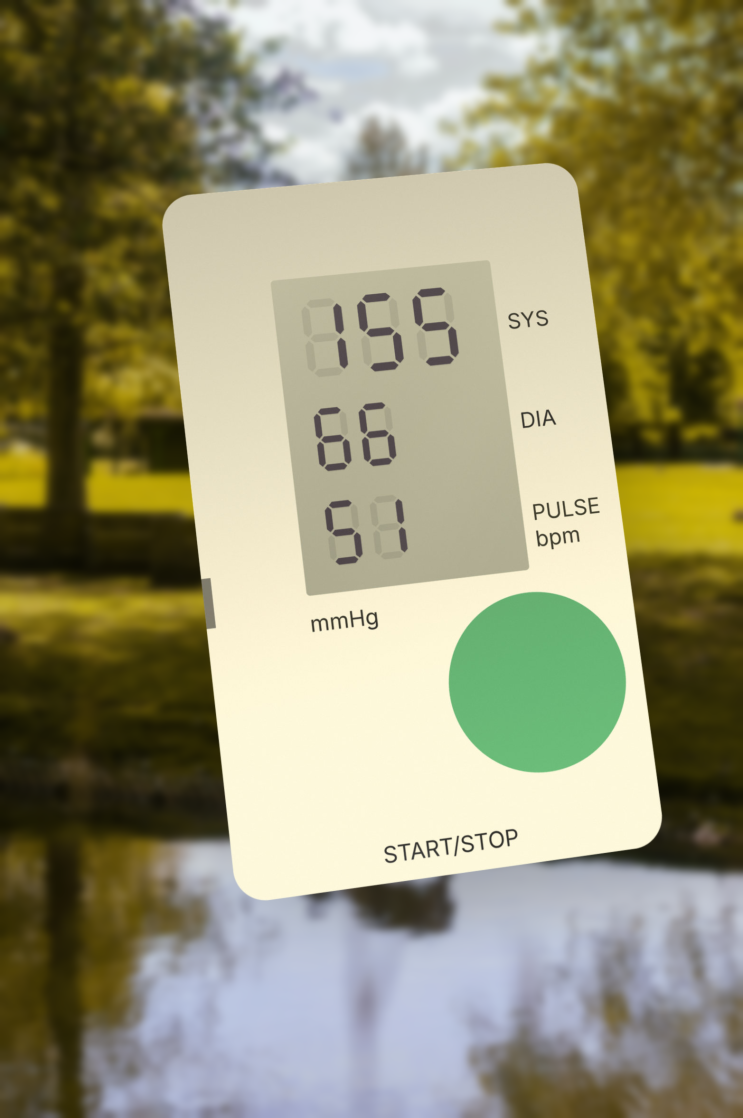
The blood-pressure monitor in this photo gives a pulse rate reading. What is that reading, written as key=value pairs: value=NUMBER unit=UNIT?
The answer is value=51 unit=bpm
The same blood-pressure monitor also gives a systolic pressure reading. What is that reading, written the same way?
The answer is value=155 unit=mmHg
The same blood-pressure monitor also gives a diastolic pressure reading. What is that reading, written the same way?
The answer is value=66 unit=mmHg
